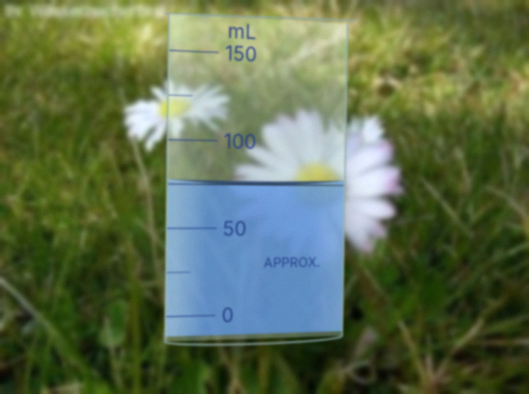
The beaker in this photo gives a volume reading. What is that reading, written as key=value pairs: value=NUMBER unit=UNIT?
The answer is value=75 unit=mL
